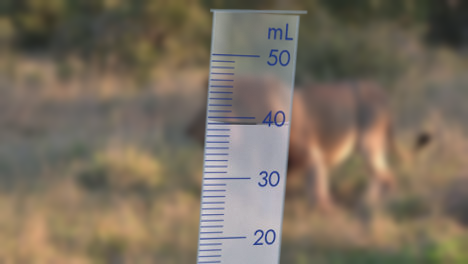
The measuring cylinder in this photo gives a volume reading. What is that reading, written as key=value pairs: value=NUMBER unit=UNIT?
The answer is value=39 unit=mL
